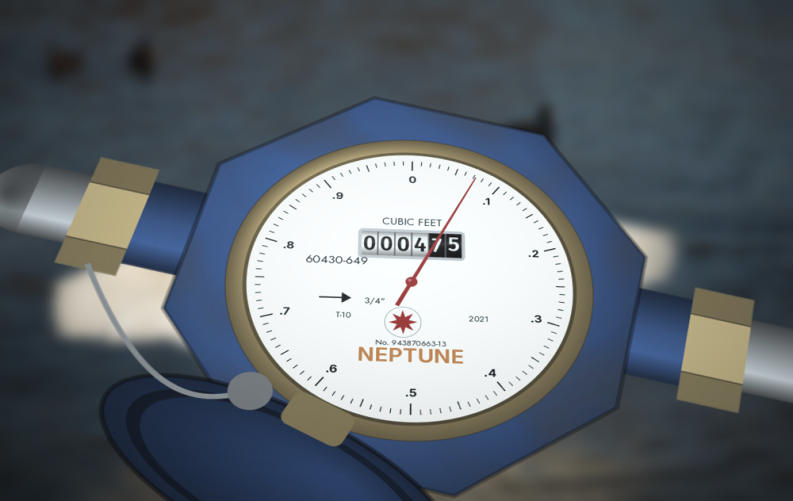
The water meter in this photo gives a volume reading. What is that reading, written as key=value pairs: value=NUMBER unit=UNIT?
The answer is value=475.07 unit=ft³
